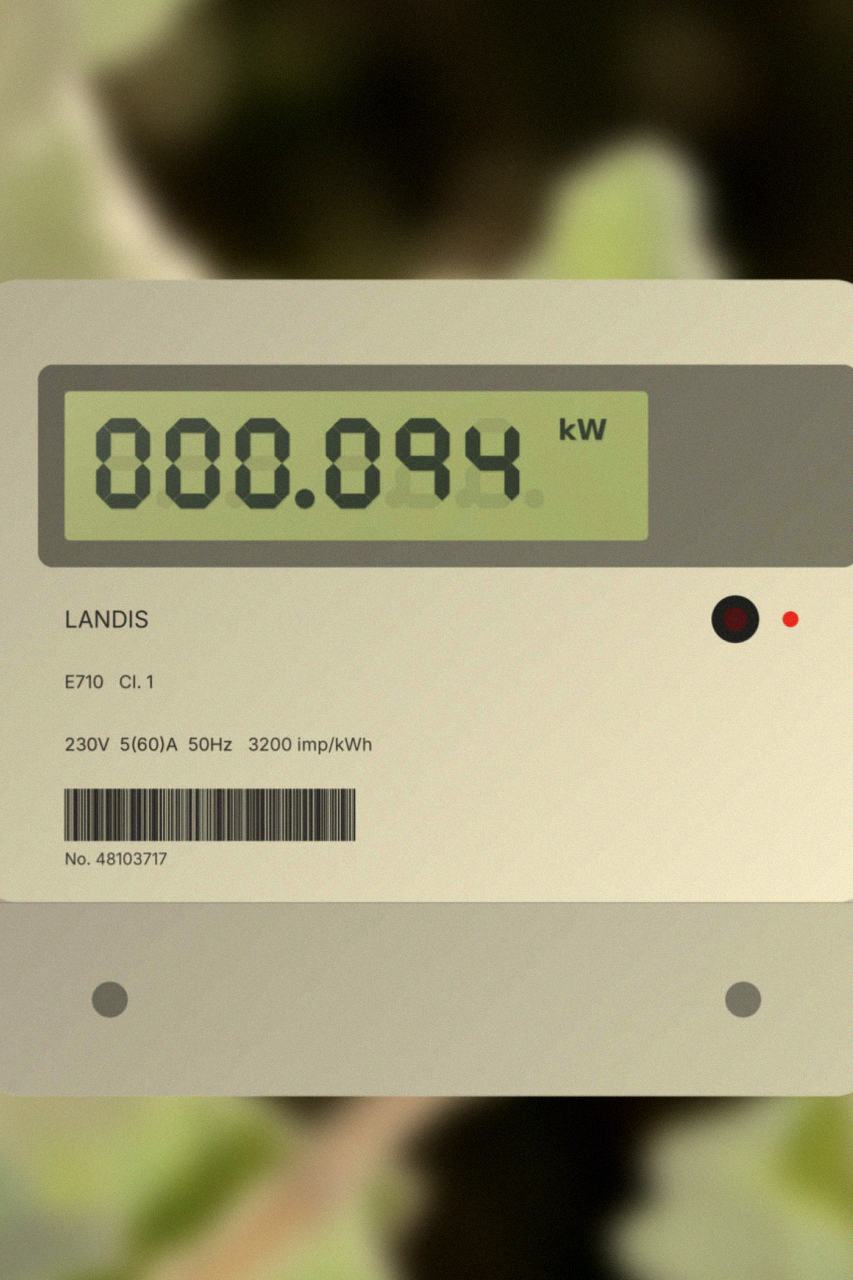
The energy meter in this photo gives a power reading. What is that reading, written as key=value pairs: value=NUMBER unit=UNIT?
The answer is value=0.094 unit=kW
